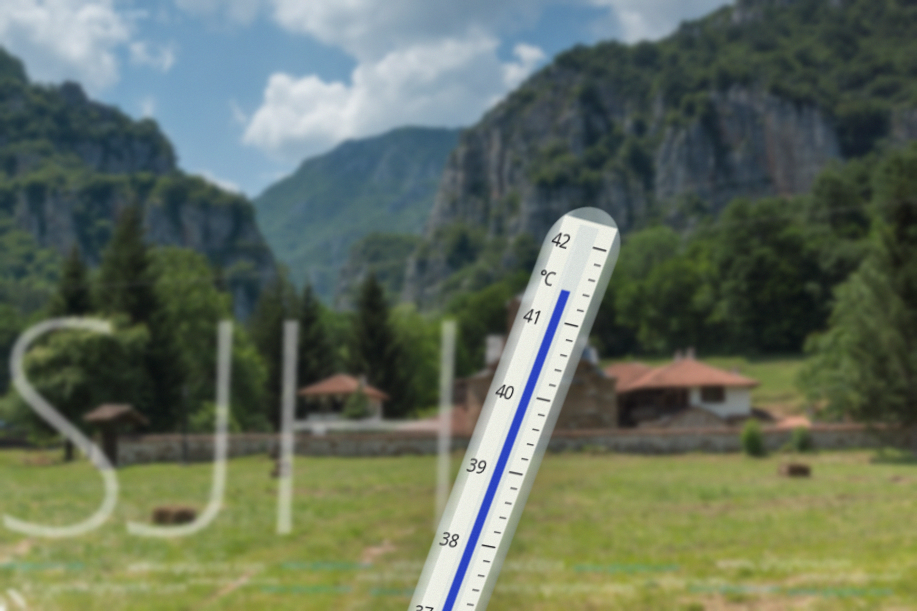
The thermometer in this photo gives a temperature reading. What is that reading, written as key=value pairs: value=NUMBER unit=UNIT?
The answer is value=41.4 unit=°C
